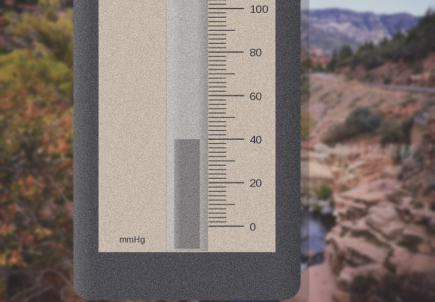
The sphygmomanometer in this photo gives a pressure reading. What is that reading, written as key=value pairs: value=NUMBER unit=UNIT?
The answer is value=40 unit=mmHg
